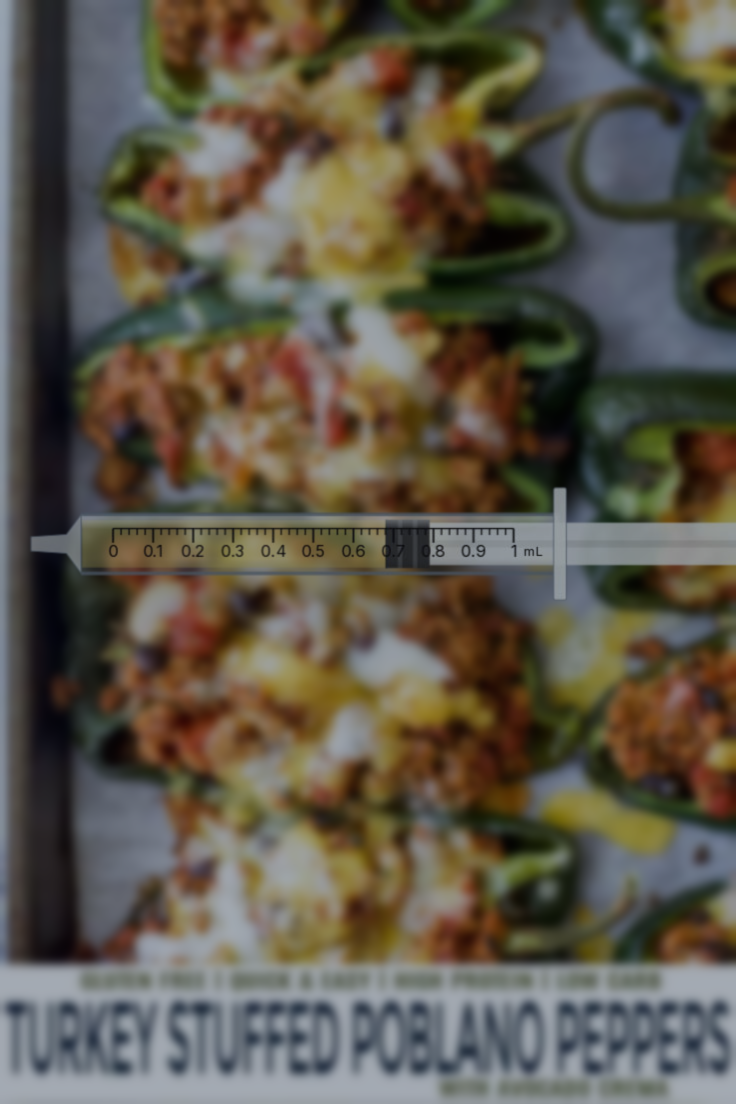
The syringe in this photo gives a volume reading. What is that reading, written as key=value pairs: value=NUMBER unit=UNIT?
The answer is value=0.68 unit=mL
